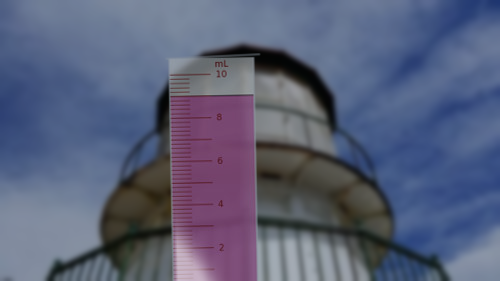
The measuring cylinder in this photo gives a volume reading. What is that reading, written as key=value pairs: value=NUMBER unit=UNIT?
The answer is value=9 unit=mL
